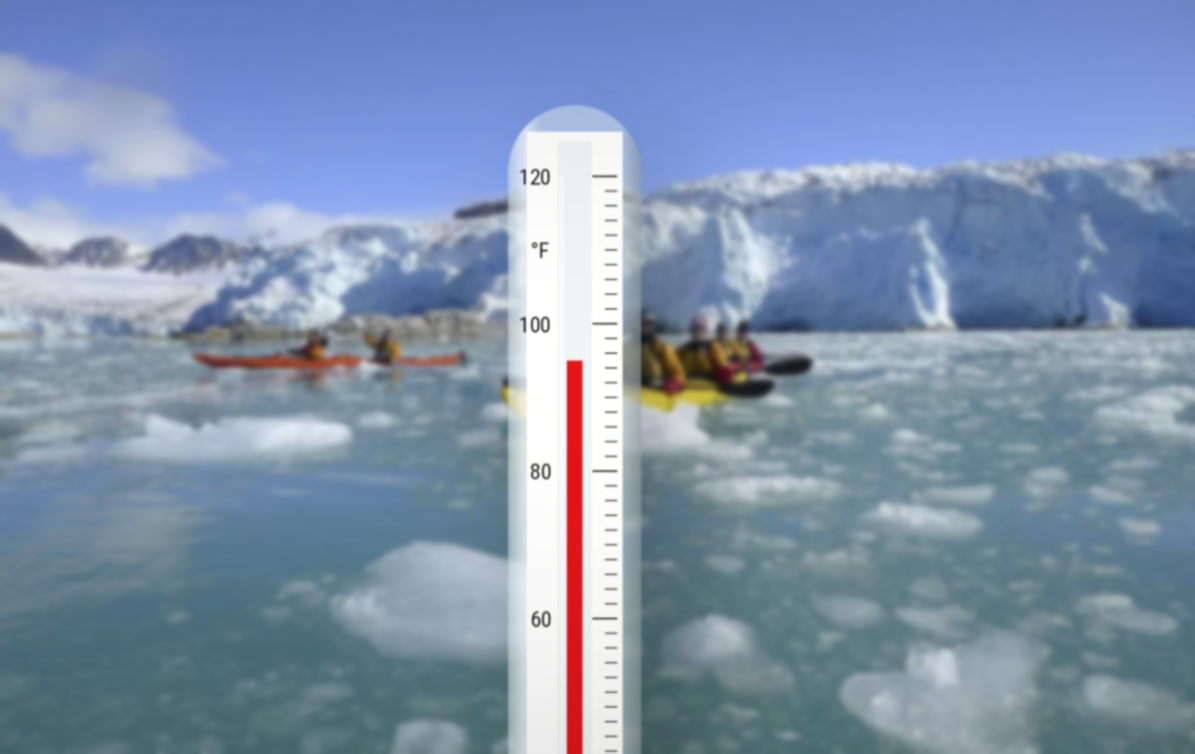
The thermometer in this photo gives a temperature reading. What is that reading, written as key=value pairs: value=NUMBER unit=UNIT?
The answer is value=95 unit=°F
